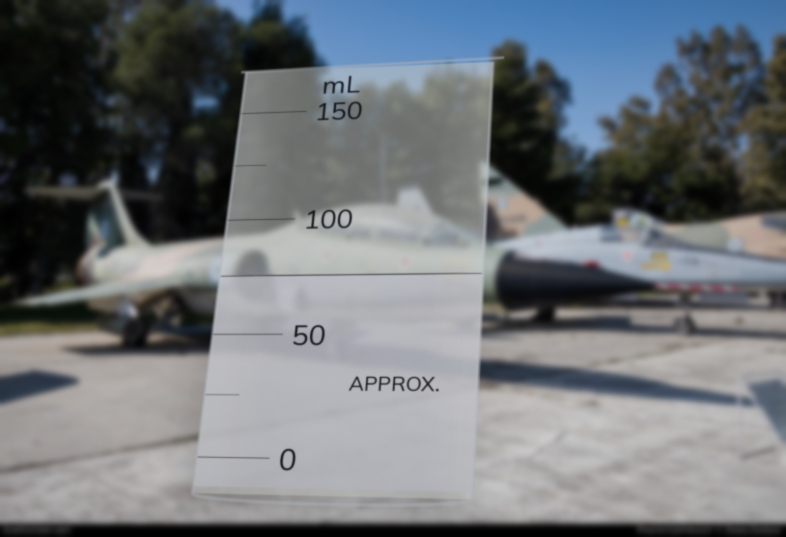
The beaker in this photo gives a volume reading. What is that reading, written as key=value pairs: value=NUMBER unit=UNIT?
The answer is value=75 unit=mL
